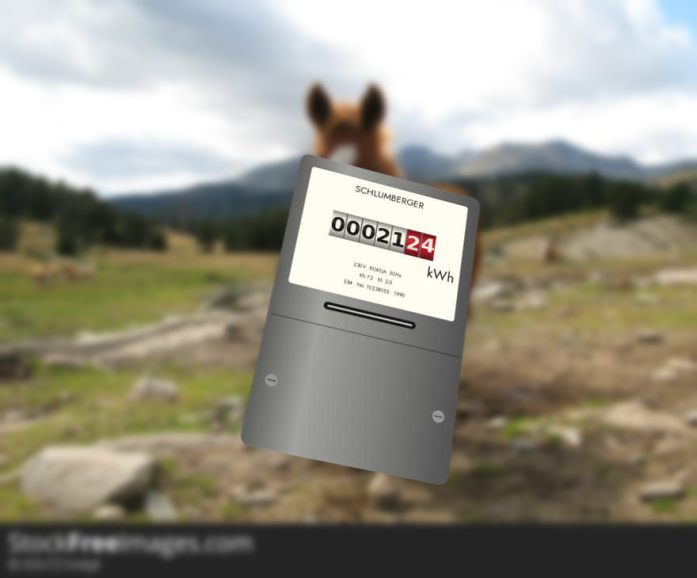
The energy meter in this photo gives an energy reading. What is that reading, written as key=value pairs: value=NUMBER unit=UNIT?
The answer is value=21.24 unit=kWh
